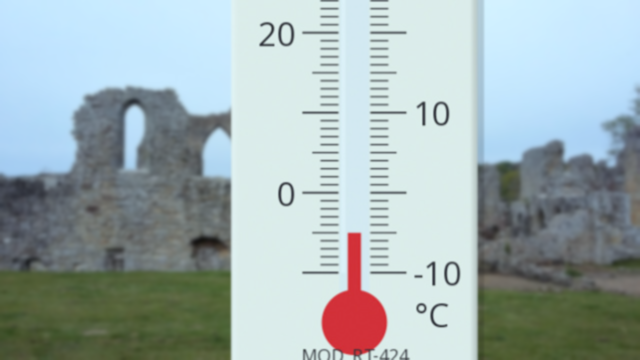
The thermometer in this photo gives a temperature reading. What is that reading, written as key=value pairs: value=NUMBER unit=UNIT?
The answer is value=-5 unit=°C
